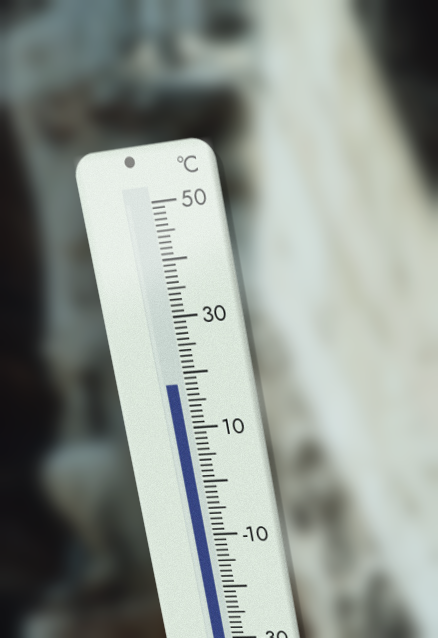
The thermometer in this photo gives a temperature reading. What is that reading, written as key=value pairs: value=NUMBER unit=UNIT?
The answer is value=18 unit=°C
